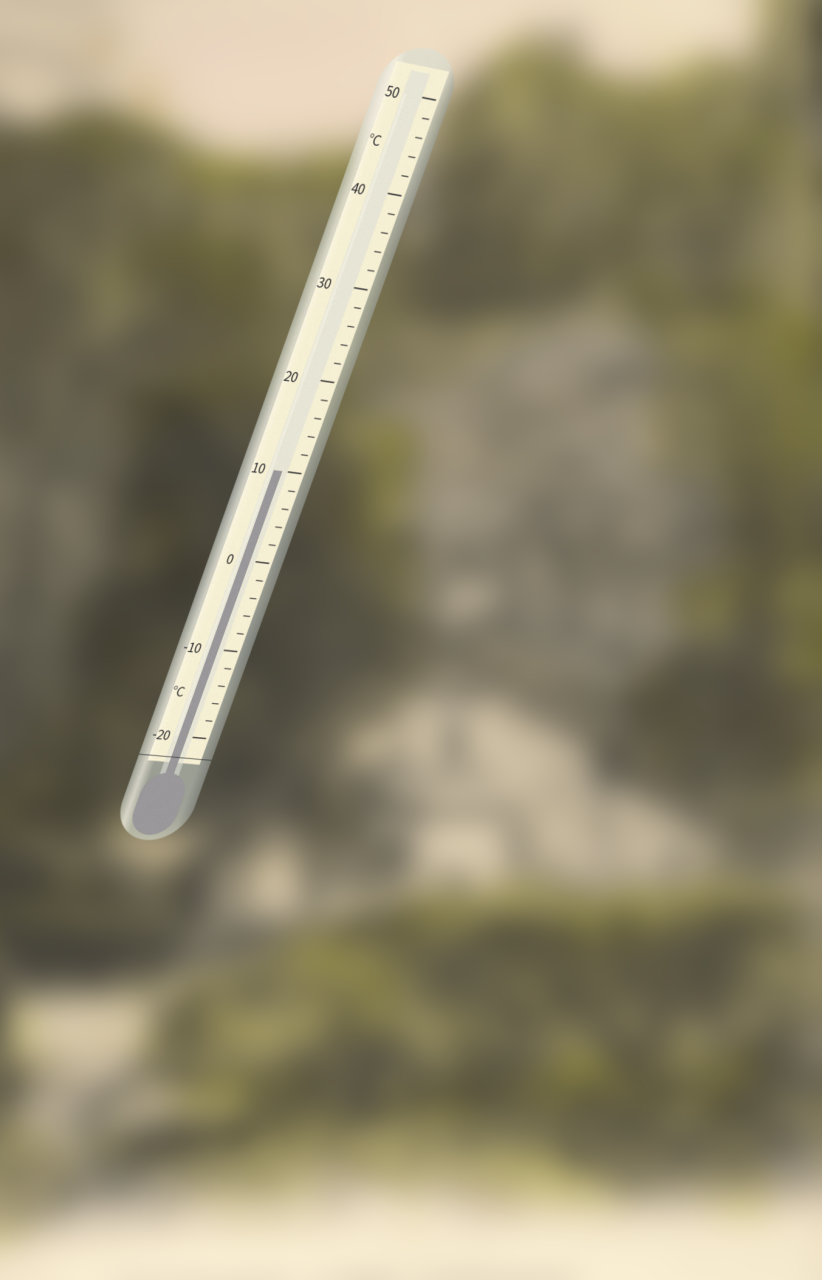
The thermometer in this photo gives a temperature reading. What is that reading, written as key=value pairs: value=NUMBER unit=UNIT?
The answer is value=10 unit=°C
